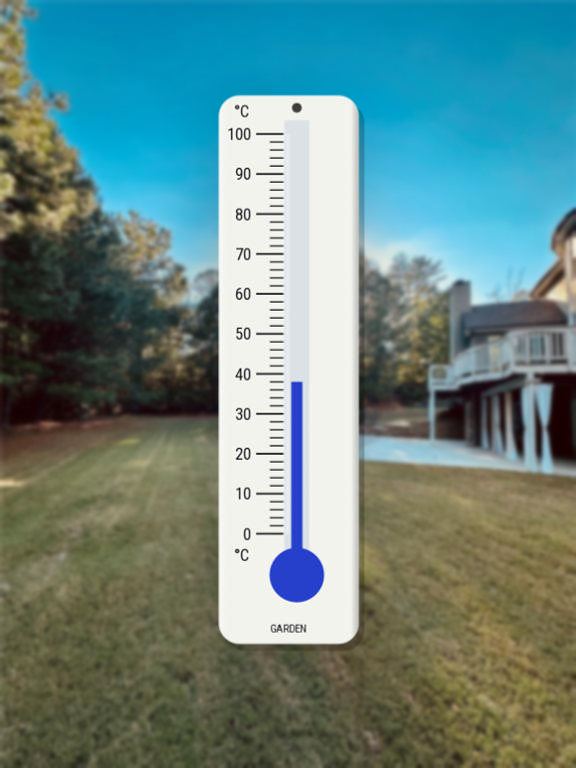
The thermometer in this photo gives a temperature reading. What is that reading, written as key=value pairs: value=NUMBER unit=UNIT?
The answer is value=38 unit=°C
